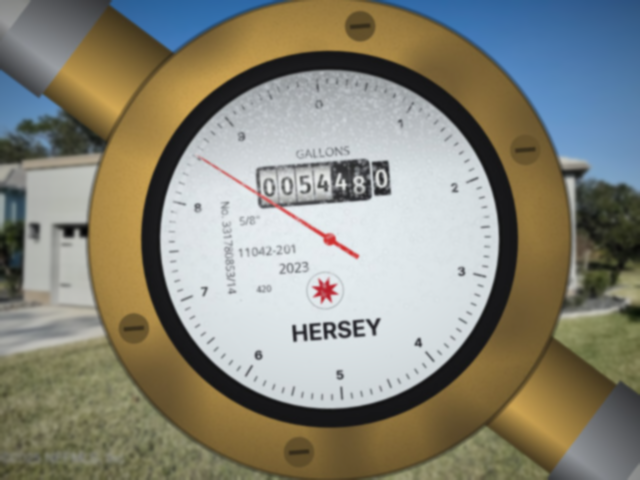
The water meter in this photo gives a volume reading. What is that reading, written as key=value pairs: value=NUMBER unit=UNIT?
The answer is value=54478.5 unit=gal
